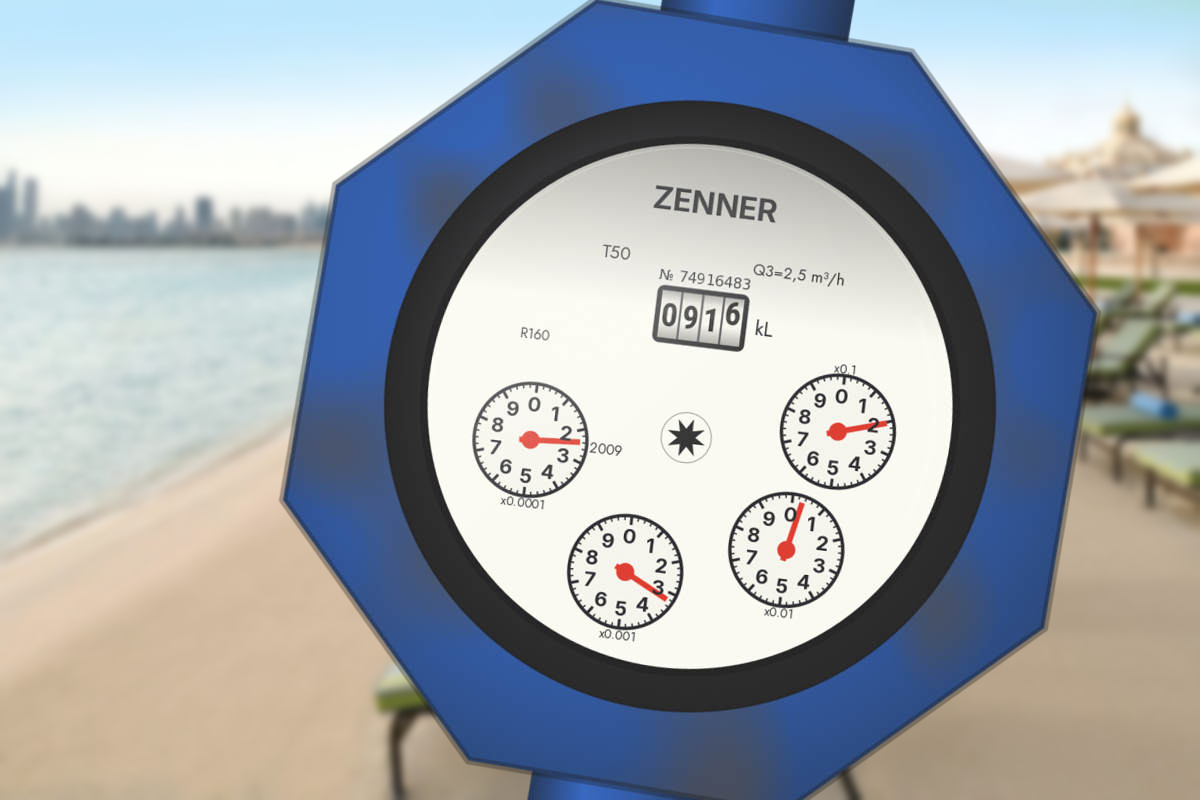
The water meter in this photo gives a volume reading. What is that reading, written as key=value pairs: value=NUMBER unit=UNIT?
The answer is value=916.2032 unit=kL
